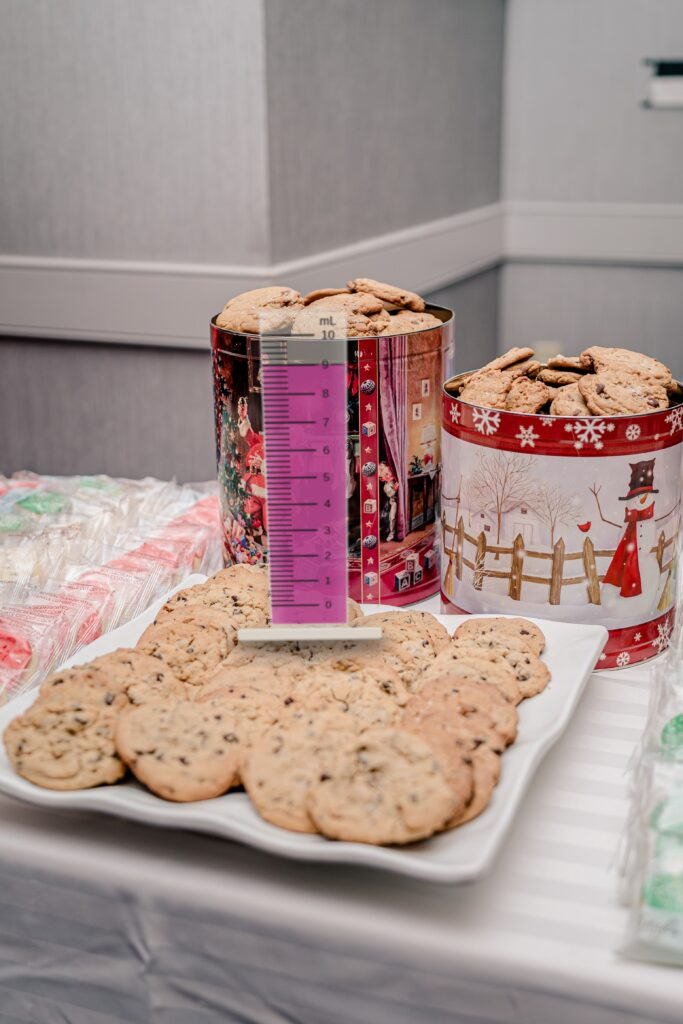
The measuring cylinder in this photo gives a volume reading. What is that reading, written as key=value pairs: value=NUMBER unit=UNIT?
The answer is value=9 unit=mL
